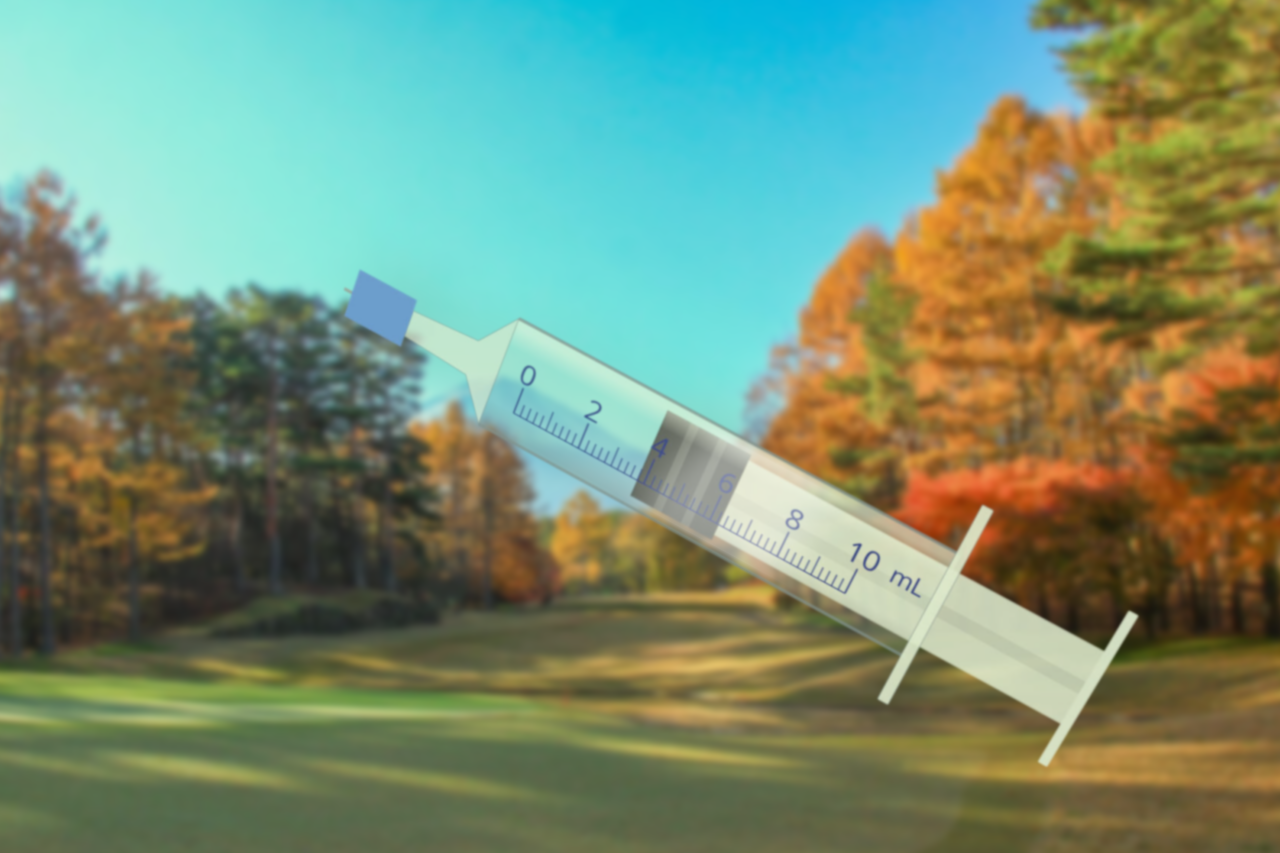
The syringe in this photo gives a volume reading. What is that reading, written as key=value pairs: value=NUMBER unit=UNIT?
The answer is value=3.8 unit=mL
